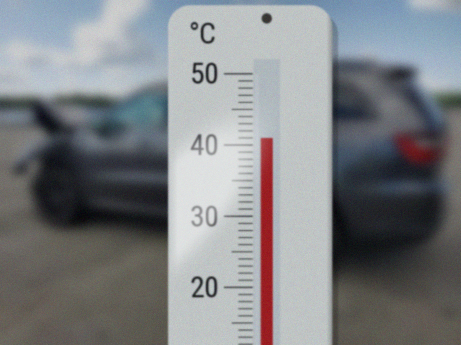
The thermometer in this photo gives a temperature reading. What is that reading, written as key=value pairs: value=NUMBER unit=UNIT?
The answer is value=41 unit=°C
